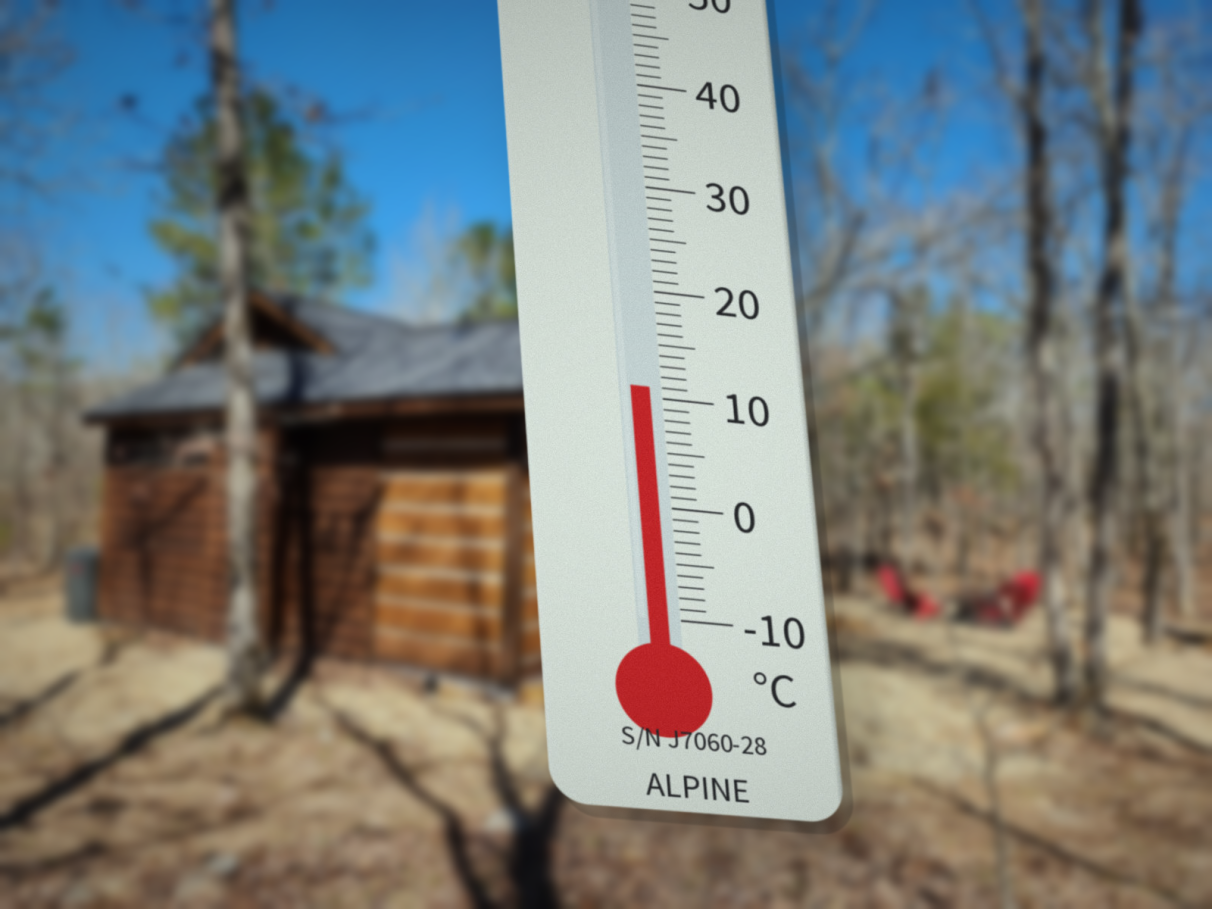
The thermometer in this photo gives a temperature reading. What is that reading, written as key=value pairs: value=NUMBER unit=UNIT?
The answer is value=11 unit=°C
